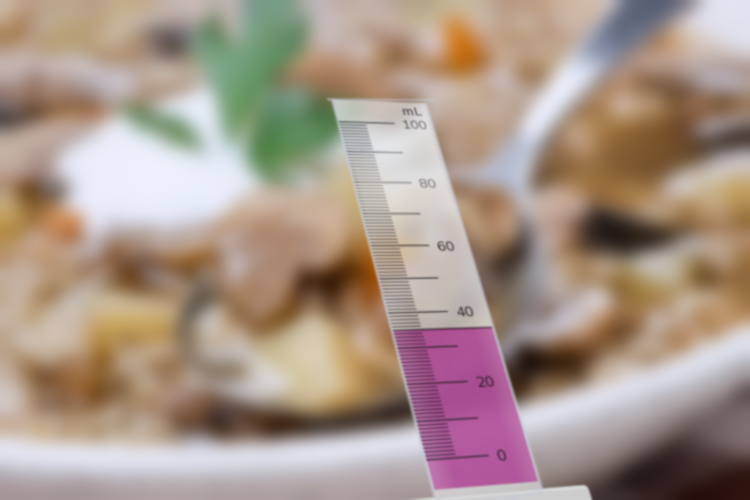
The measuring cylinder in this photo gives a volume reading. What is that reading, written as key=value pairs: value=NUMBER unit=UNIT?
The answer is value=35 unit=mL
